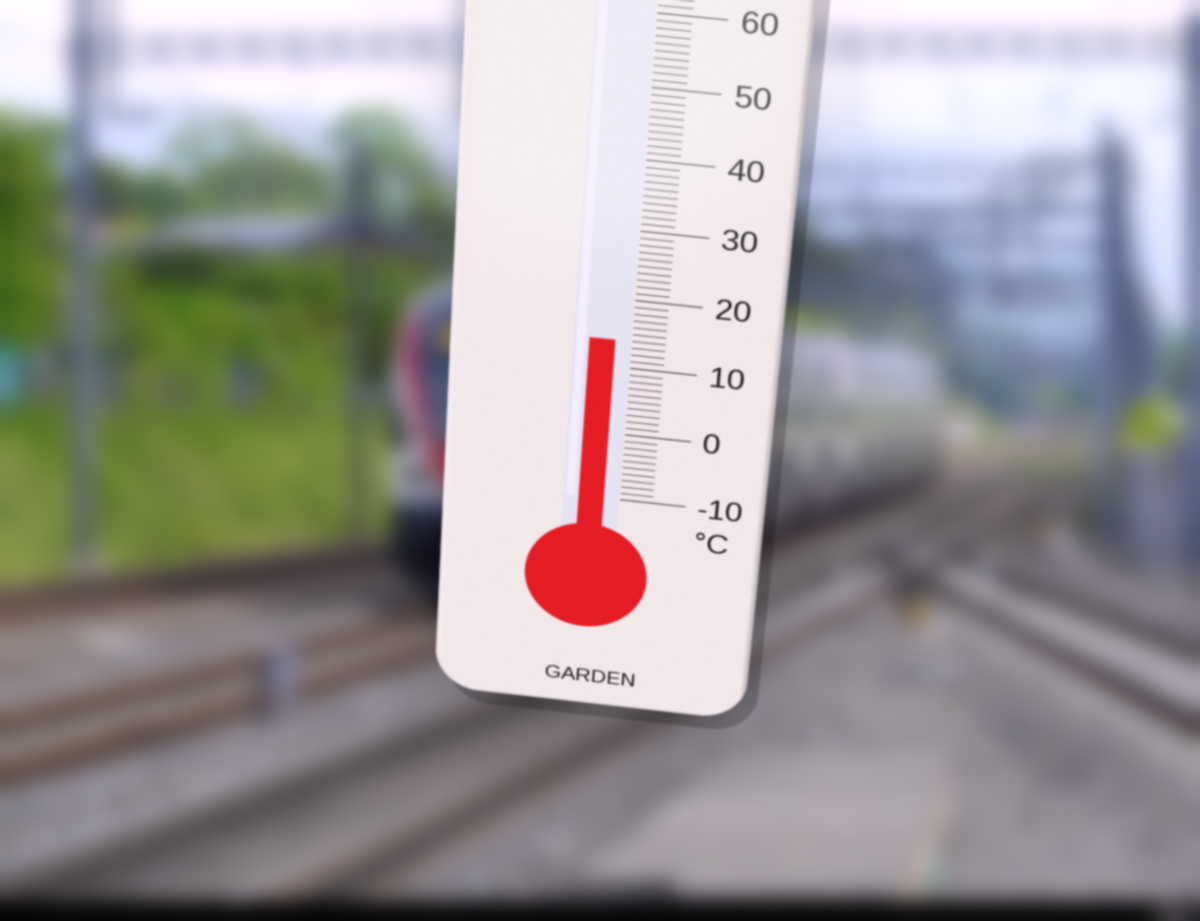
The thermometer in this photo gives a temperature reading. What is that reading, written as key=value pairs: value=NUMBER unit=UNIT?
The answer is value=14 unit=°C
